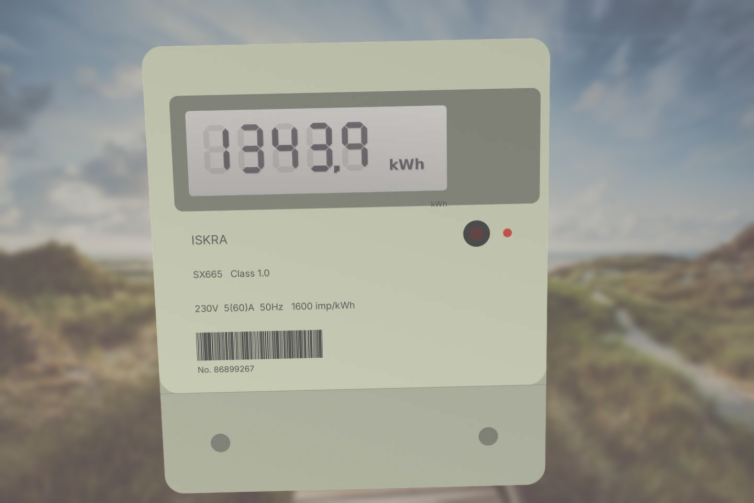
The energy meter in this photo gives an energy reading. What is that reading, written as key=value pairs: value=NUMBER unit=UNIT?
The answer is value=1343.9 unit=kWh
